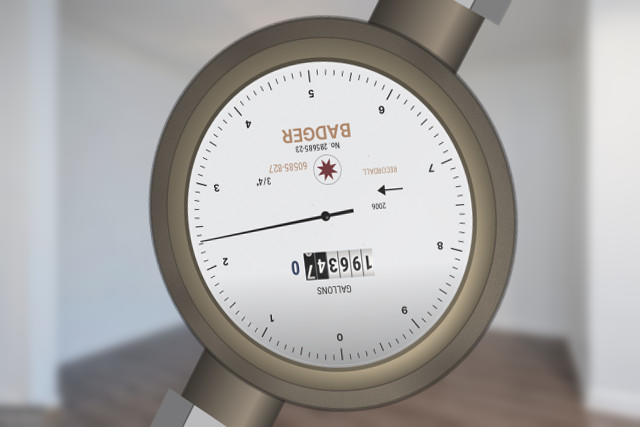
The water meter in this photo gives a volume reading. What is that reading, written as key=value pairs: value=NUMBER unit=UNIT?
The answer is value=1963472.3 unit=gal
